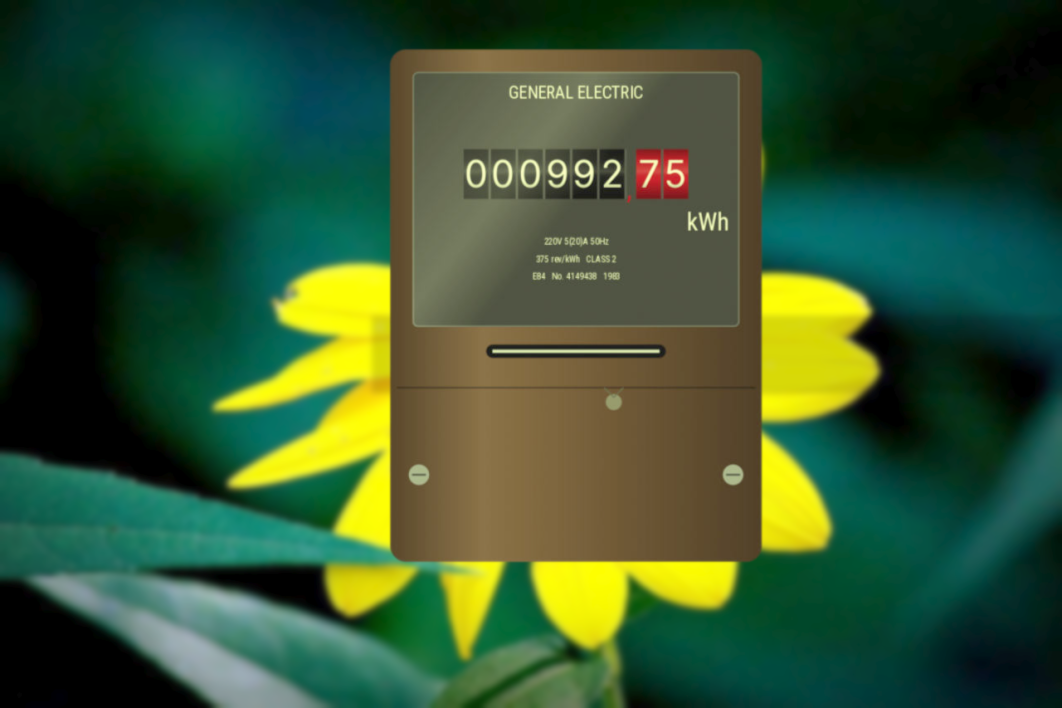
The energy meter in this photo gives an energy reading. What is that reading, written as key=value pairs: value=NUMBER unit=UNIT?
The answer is value=992.75 unit=kWh
